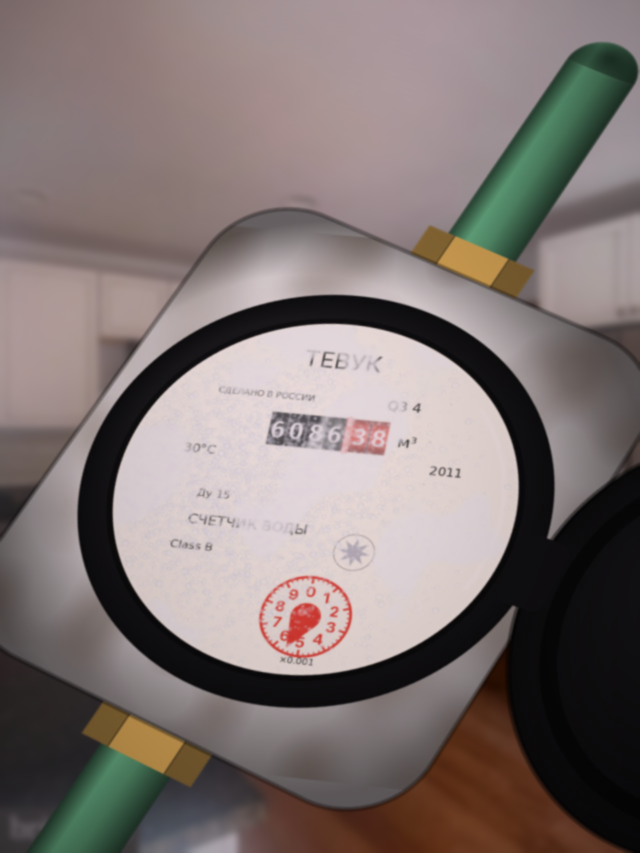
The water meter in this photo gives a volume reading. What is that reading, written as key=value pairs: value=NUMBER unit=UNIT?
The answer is value=6086.385 unit=m³
